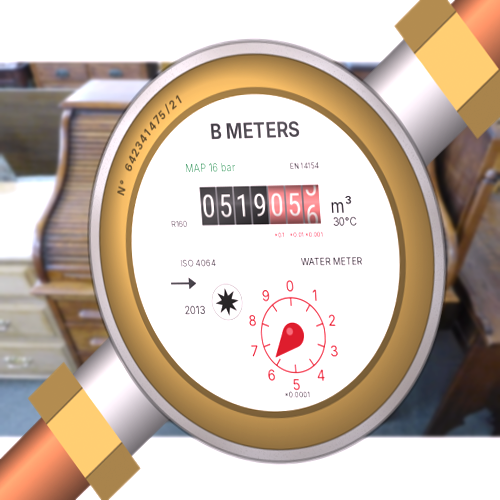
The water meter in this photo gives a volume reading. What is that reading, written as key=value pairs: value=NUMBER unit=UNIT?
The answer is value=519.0556 unit=m³
